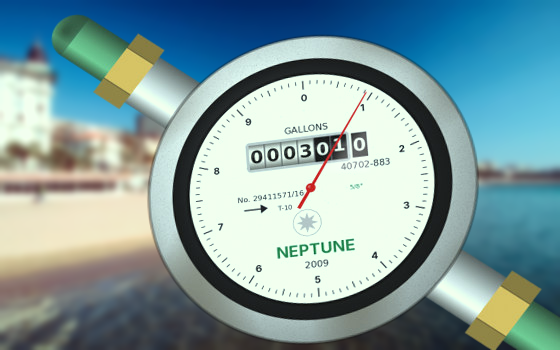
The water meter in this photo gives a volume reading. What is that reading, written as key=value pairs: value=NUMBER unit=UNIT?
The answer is value=3010.9 unit=gal
